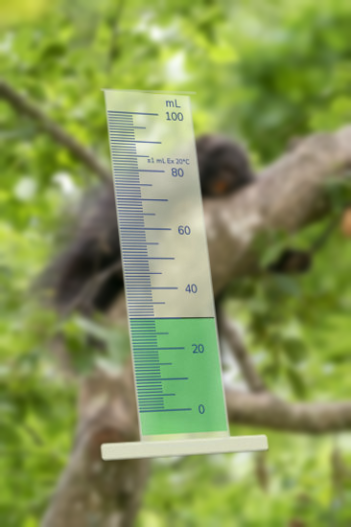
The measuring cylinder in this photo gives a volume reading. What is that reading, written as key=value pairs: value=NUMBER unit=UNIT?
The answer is value=30 unit=mL
